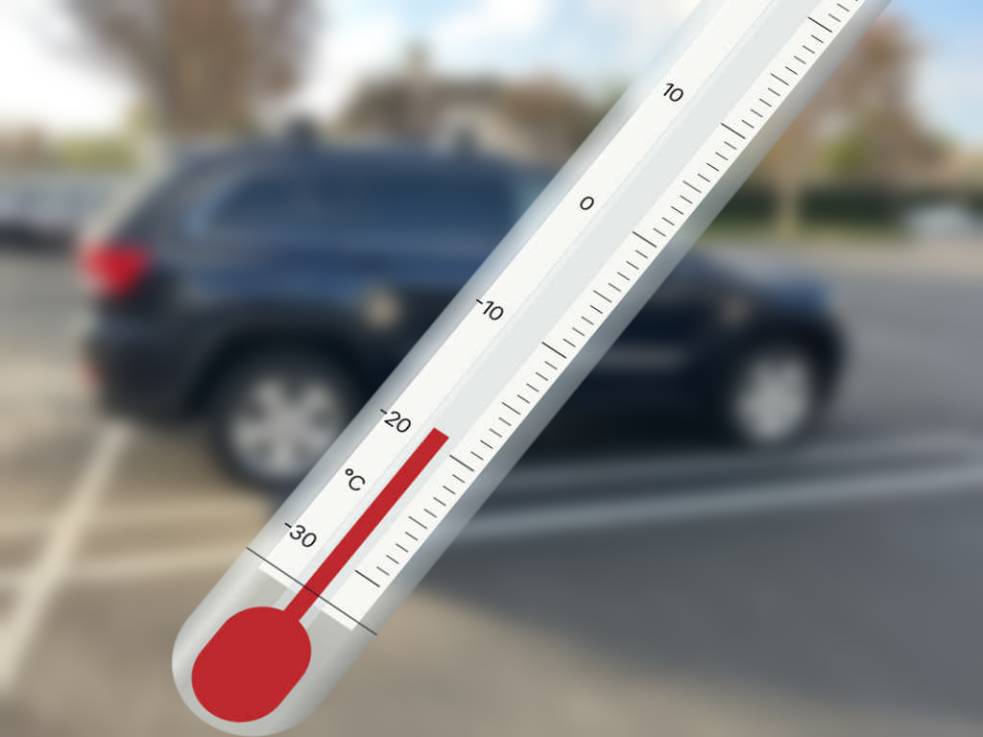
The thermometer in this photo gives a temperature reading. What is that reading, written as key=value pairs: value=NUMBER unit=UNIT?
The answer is value=-19 unit=°C
